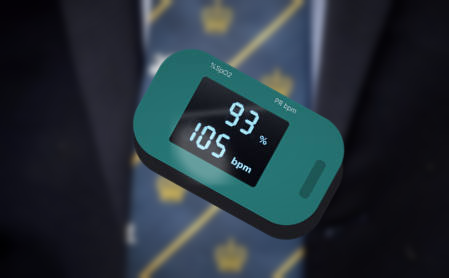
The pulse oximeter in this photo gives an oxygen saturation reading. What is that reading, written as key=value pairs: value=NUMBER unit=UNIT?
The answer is value=93 unit=%
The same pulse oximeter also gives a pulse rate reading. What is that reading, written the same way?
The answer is value=105 unit=bpm
